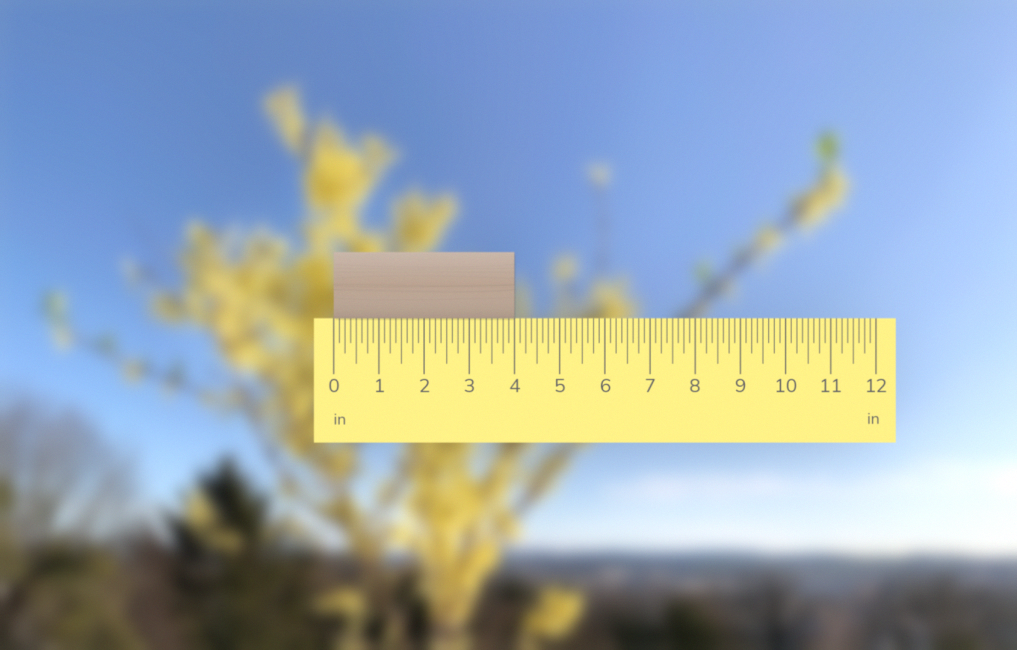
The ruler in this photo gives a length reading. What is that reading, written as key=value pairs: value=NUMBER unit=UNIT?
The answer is value=4 unit=in
